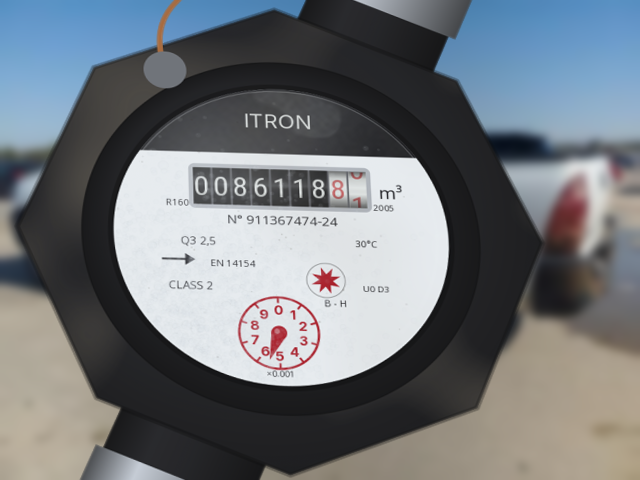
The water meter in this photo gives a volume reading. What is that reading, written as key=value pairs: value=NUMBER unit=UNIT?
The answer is value=86118.805 unit=m³
